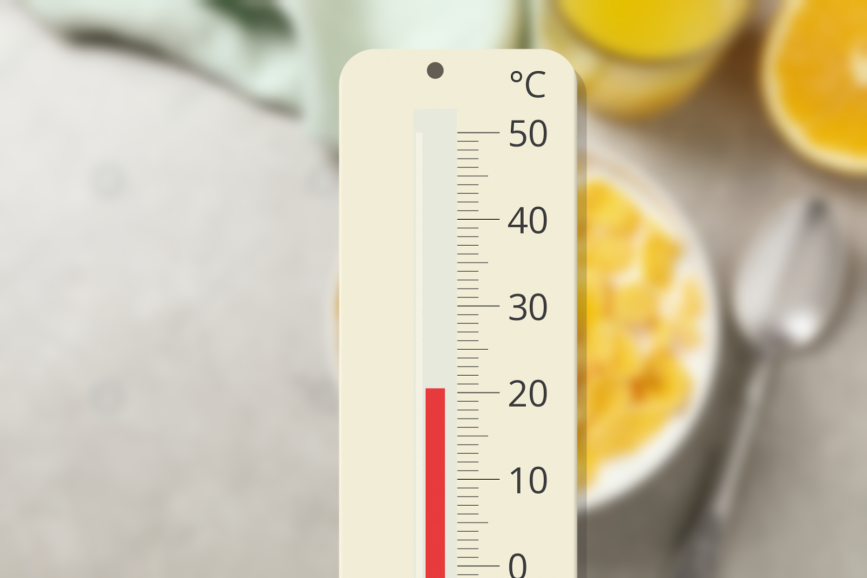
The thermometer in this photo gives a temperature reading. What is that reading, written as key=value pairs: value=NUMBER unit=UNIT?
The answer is value=20.5 unit=°C
